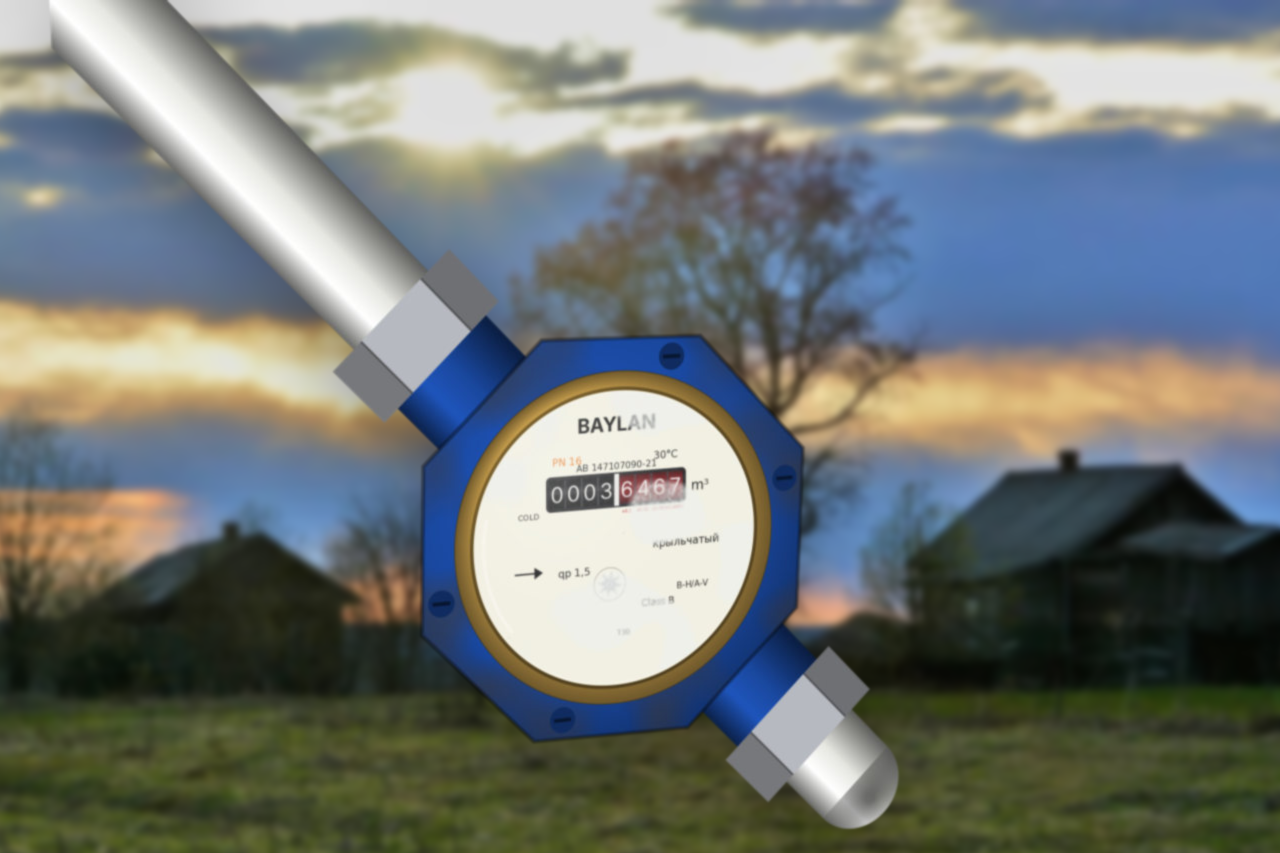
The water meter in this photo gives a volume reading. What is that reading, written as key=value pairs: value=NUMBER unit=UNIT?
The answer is value=3.6467 unit=m³
